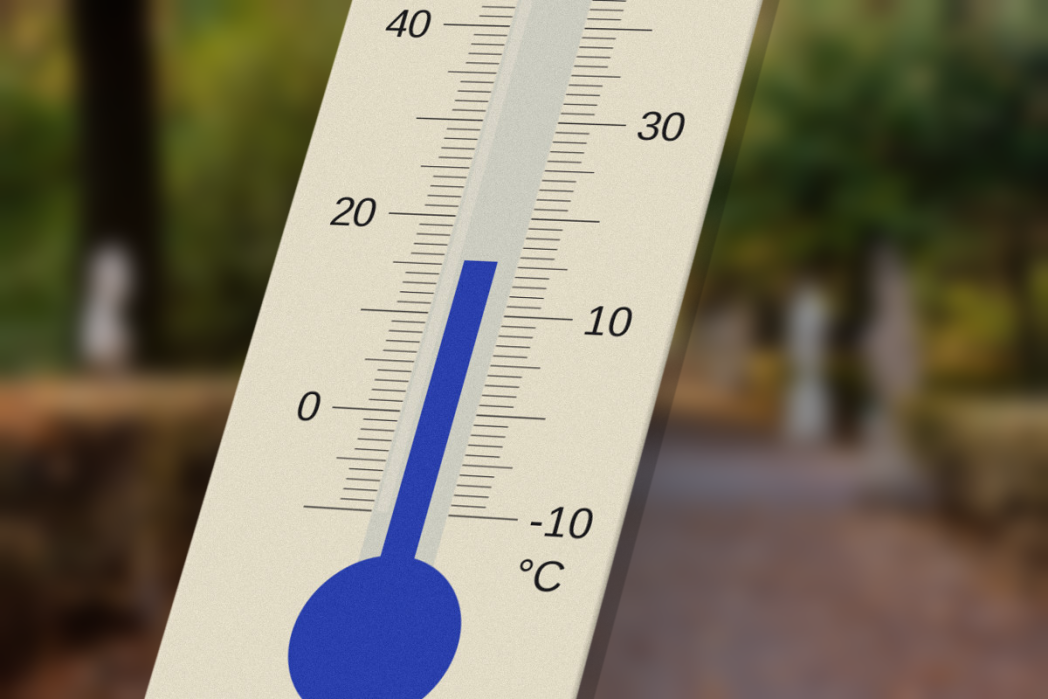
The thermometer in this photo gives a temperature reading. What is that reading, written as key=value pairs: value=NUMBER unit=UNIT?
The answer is value=15.5 unit=°C
